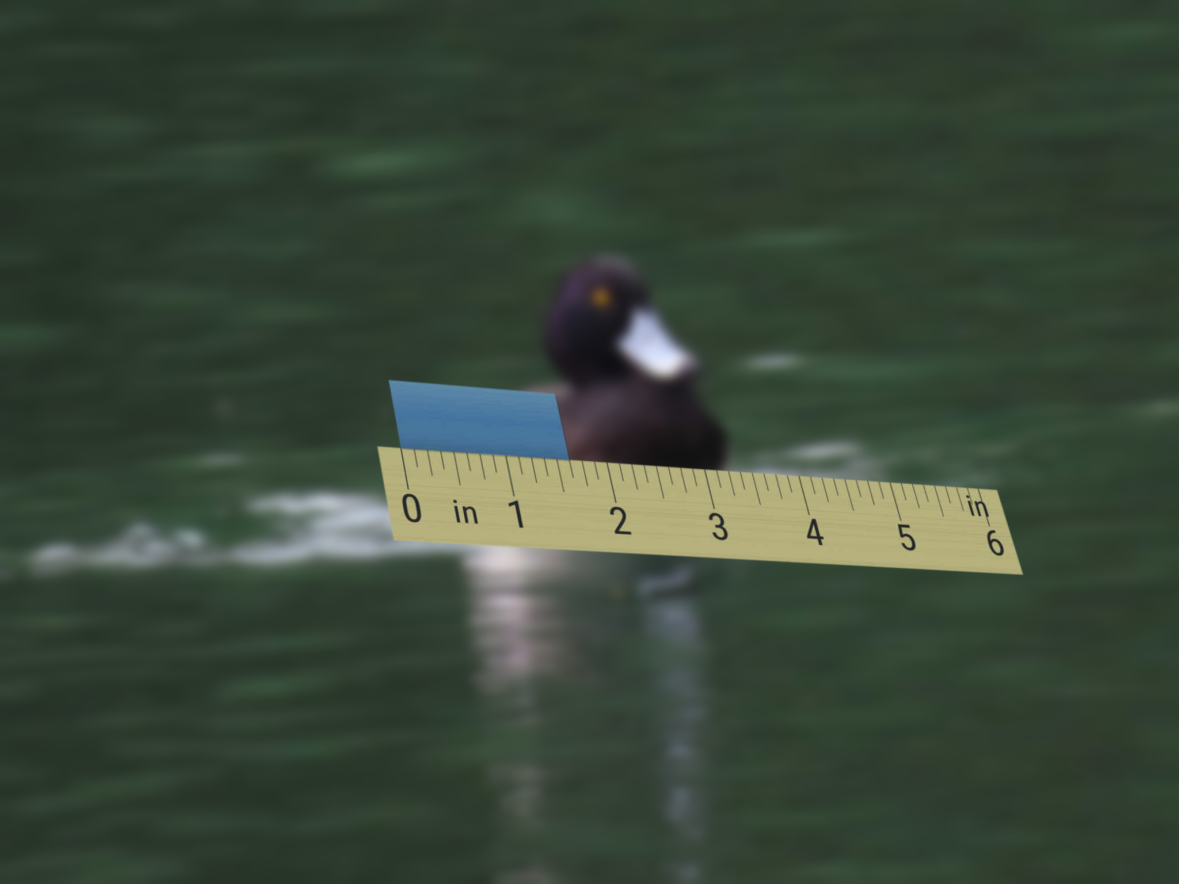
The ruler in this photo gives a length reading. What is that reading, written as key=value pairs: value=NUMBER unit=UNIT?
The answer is value=1.625 unit=in
